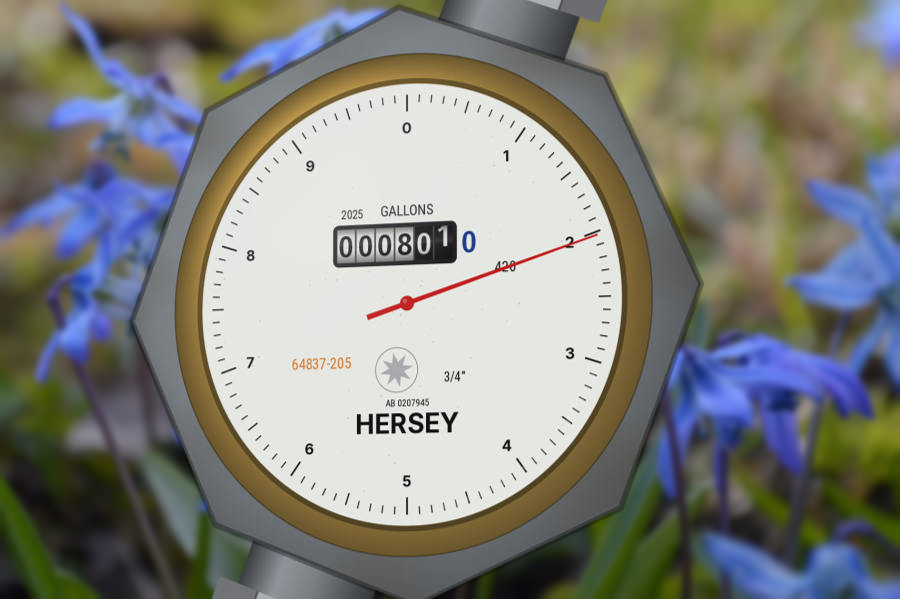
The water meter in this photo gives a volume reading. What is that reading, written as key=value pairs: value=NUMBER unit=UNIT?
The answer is value=8012.0 unit=gal
